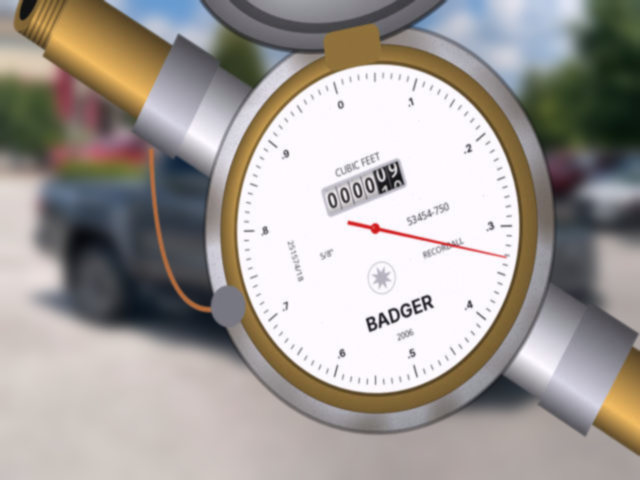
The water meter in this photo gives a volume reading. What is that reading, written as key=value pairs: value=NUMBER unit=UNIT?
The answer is value=9.33 unit=ft³
